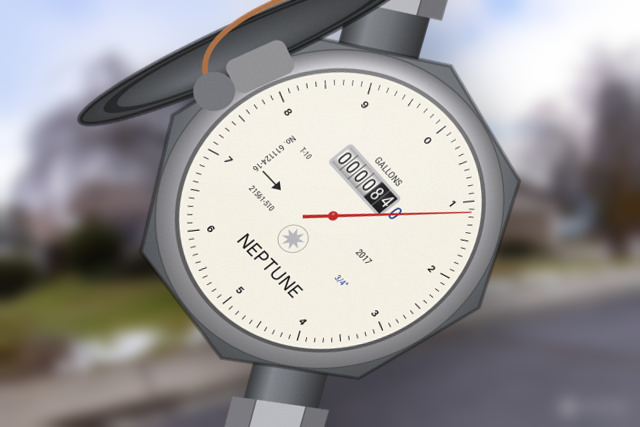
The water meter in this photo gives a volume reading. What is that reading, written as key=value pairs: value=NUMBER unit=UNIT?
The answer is value=841.1 unit=gal
